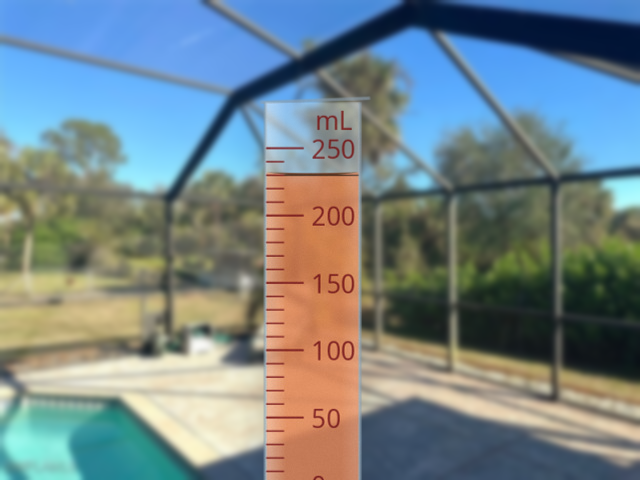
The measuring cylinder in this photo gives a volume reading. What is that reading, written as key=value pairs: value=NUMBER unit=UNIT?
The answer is value=230 unit=mL
